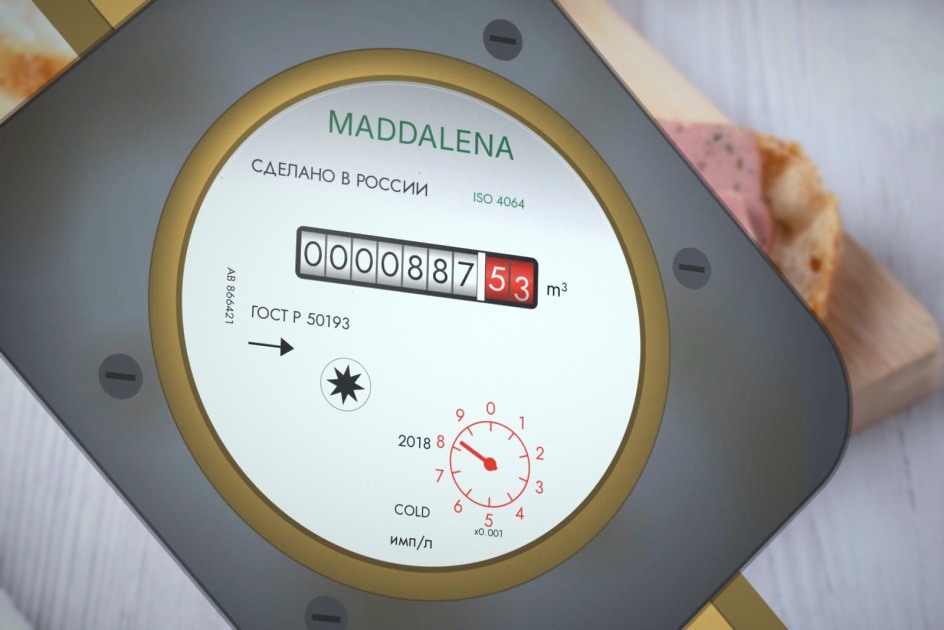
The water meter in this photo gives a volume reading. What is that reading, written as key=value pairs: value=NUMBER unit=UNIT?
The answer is value=887.528 unit=m³
